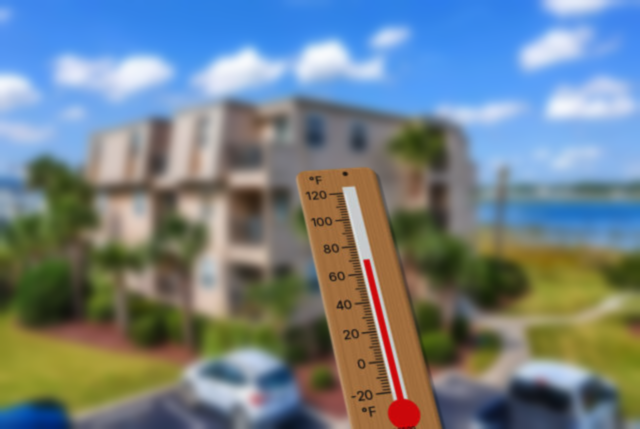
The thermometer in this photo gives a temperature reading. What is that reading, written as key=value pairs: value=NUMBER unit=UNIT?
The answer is value=70 unit=°F
